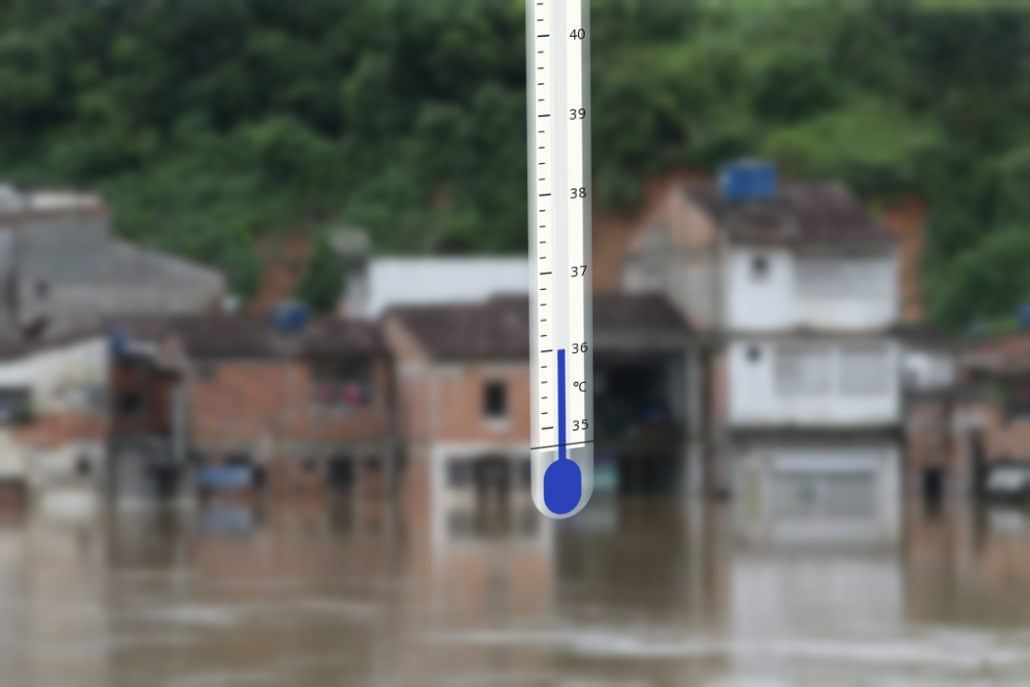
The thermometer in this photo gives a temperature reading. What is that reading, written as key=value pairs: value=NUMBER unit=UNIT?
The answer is value=36 unit=°C
